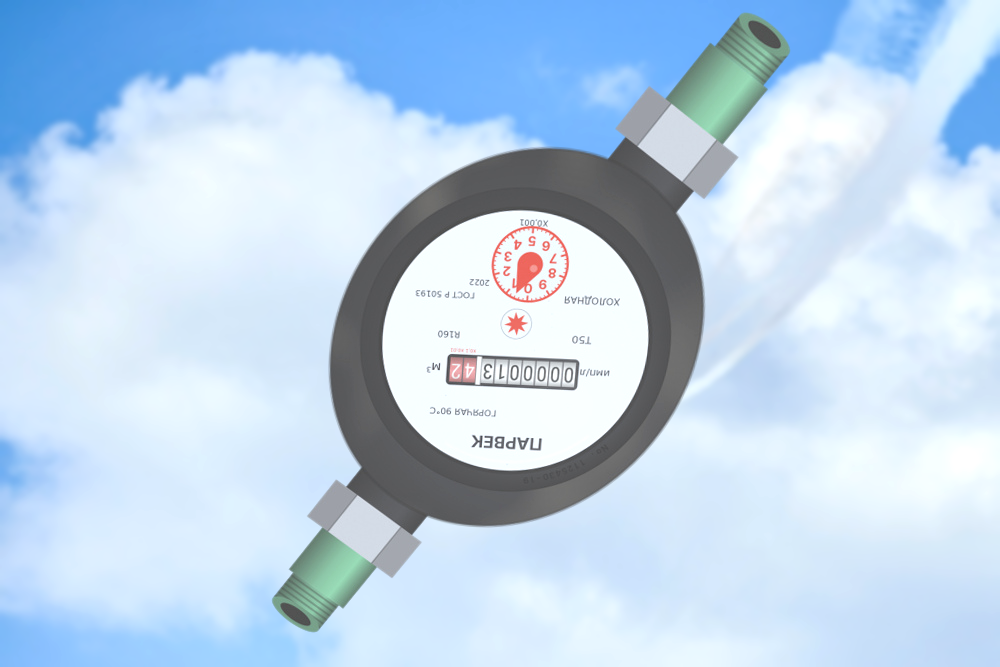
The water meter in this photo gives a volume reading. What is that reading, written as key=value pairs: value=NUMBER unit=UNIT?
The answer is value=13.420 unit=m³
